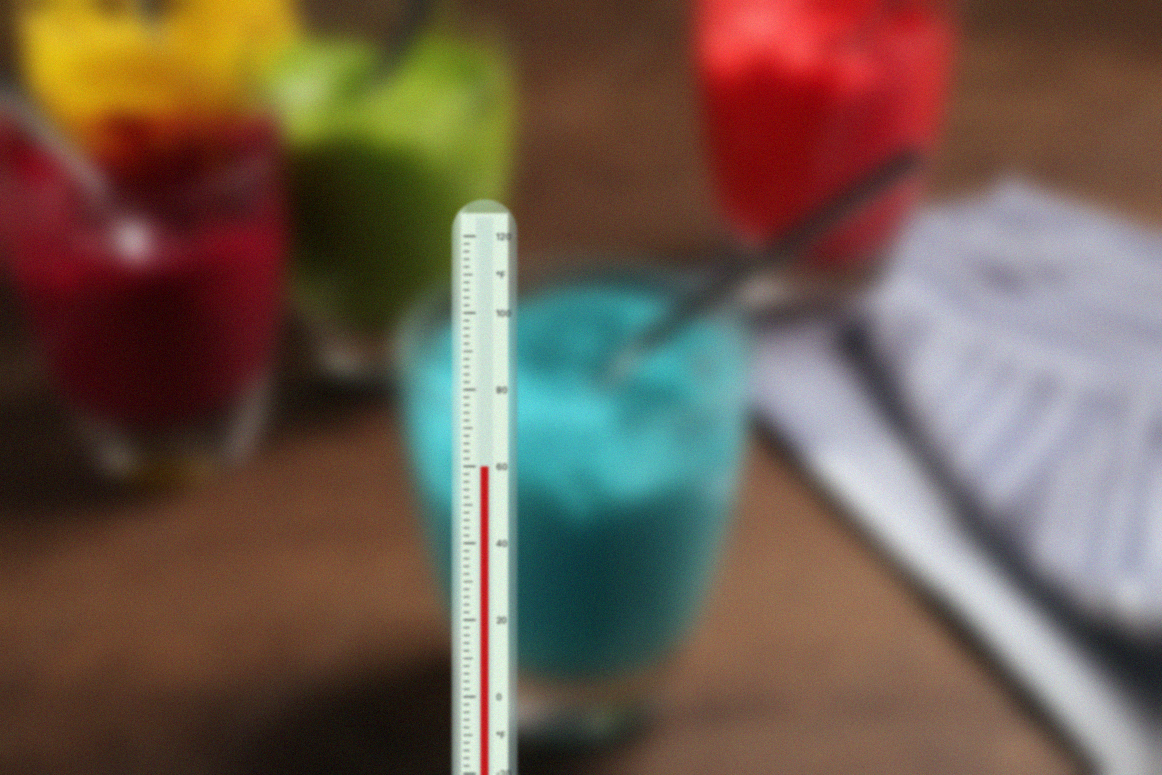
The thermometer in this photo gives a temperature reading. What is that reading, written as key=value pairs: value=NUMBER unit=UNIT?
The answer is value=60 unit=°F
